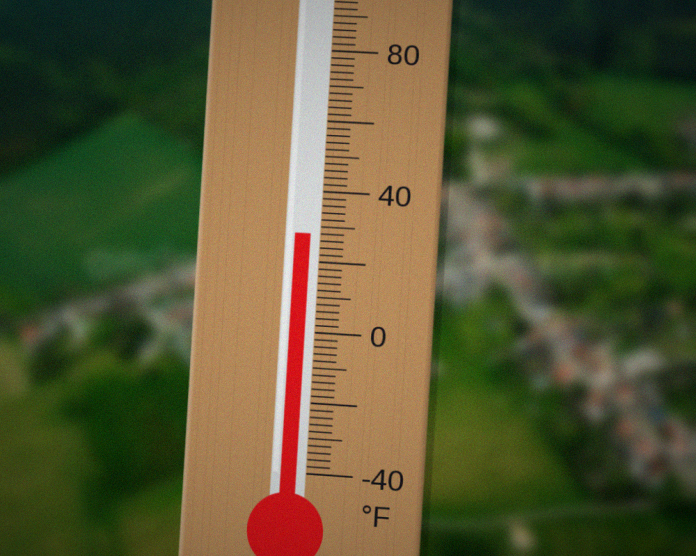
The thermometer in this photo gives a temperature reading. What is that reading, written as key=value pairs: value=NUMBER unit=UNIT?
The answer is value=28 unit=°F
